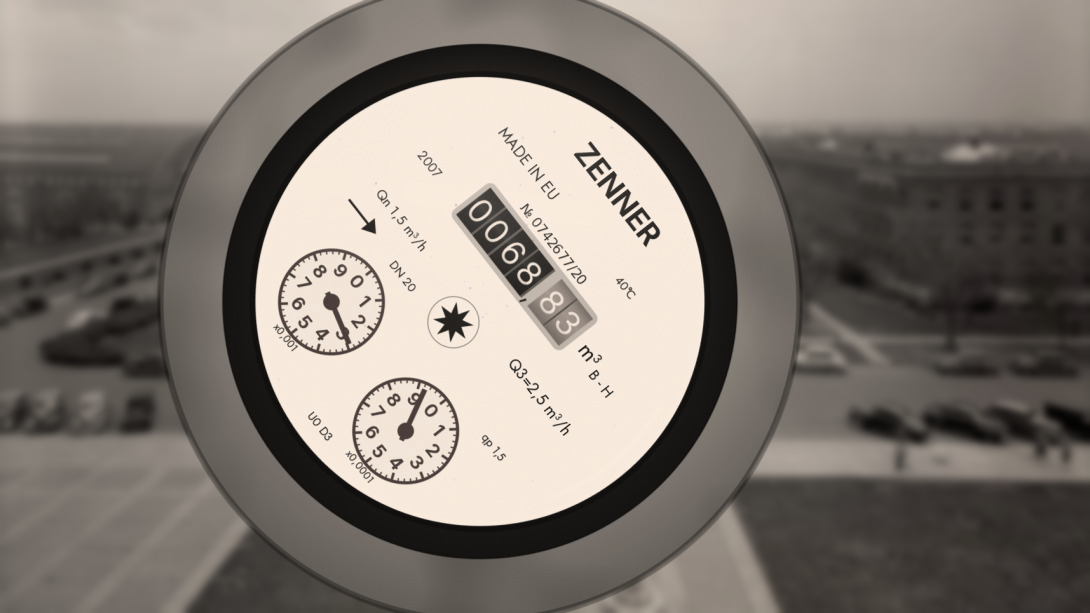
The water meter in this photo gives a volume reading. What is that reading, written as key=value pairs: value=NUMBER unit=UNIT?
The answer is value=68.8329 unit=m³
